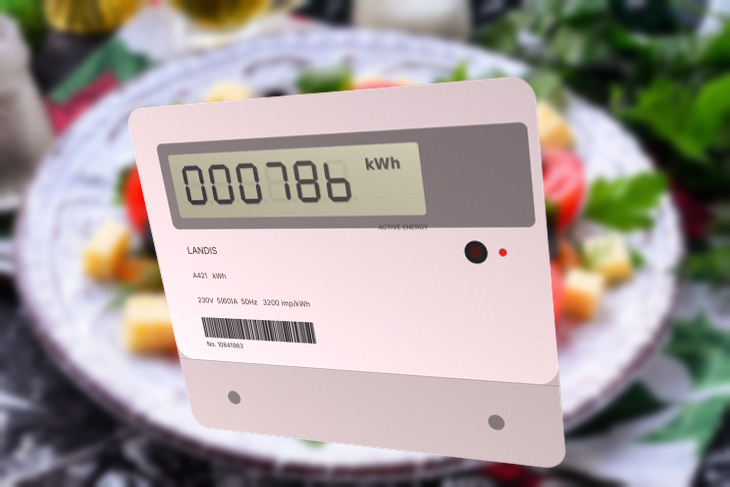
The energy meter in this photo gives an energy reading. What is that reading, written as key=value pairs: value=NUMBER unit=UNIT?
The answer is value=786 unit=kWh
